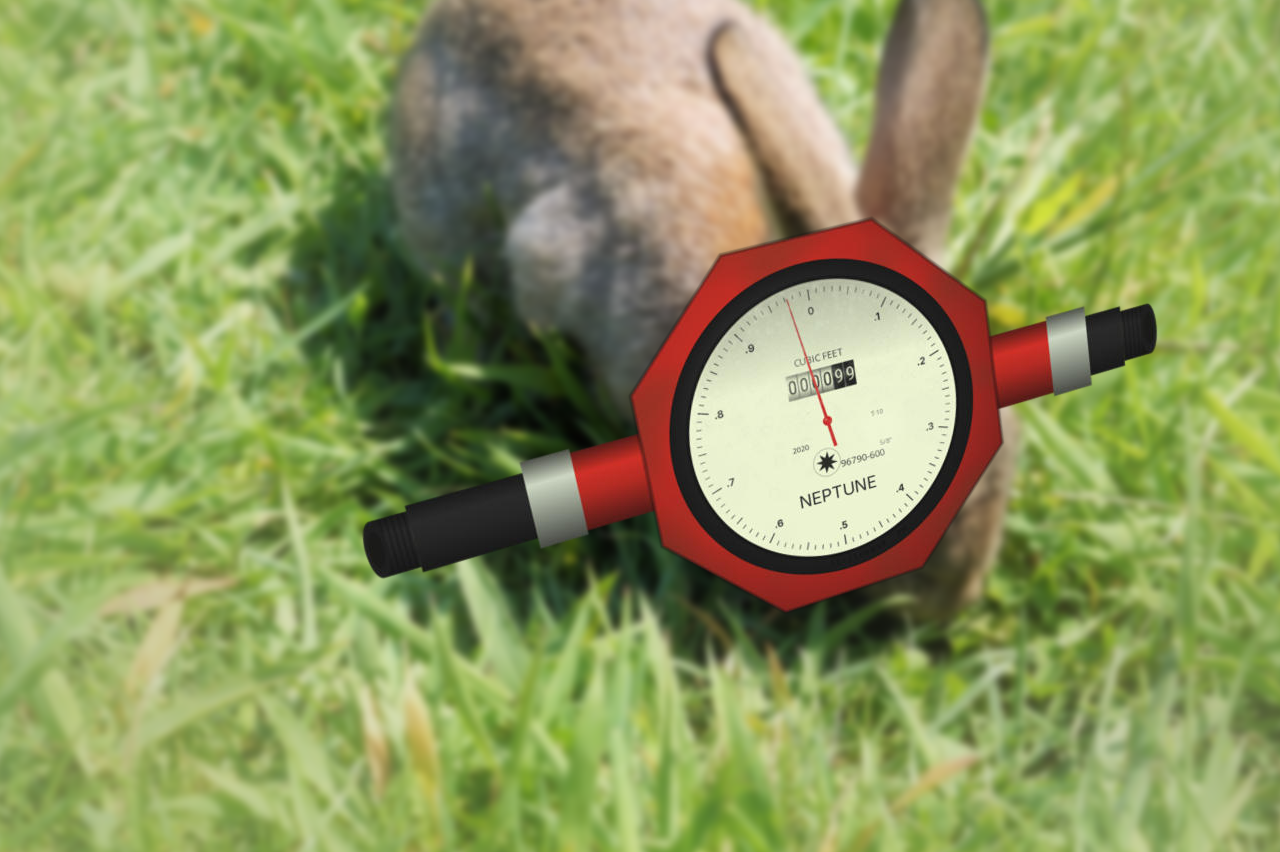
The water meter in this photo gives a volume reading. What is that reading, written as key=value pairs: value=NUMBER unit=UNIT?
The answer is value=98.97 unit=ft³
